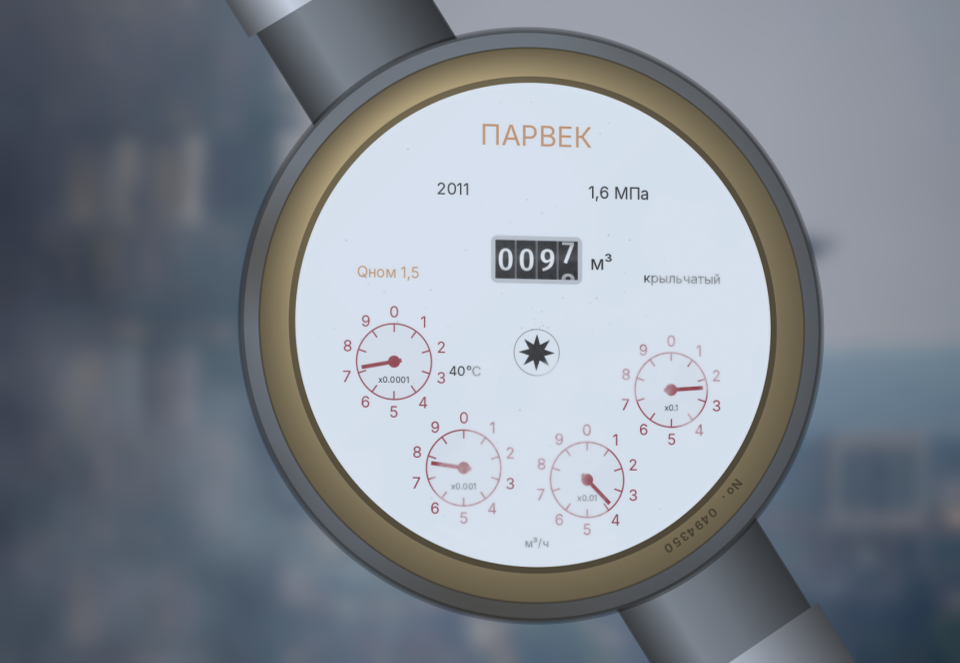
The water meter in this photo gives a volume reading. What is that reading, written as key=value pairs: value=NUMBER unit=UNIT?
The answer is value=97.2377 unit=m³
